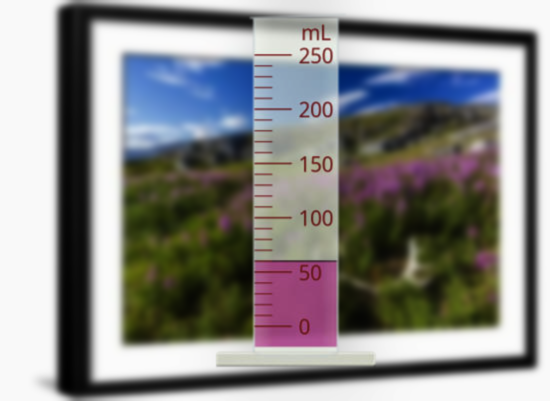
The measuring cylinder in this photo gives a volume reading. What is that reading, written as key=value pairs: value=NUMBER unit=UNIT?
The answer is value=60 unit=mL
